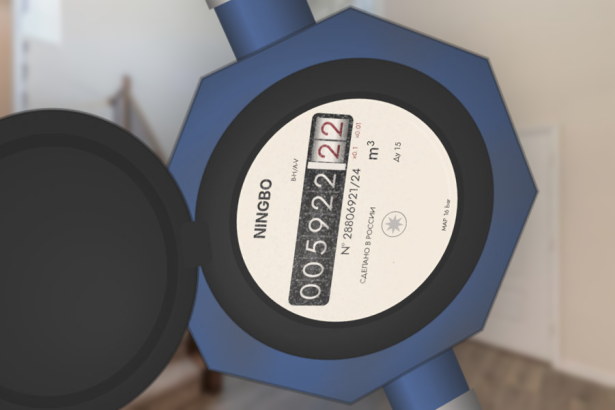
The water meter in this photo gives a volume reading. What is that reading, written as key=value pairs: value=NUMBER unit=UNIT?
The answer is value=5922.22 unit=m³
